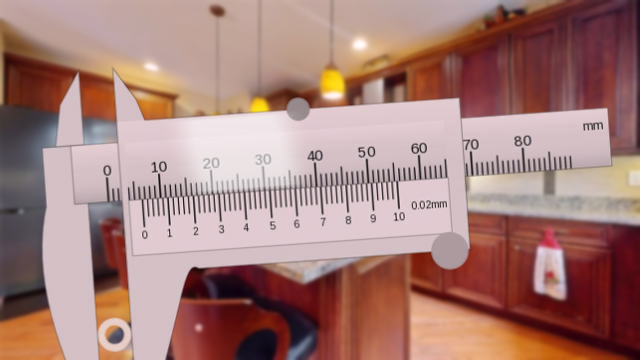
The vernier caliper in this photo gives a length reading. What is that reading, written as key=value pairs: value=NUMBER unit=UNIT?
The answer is value=6.5 unit=mm
